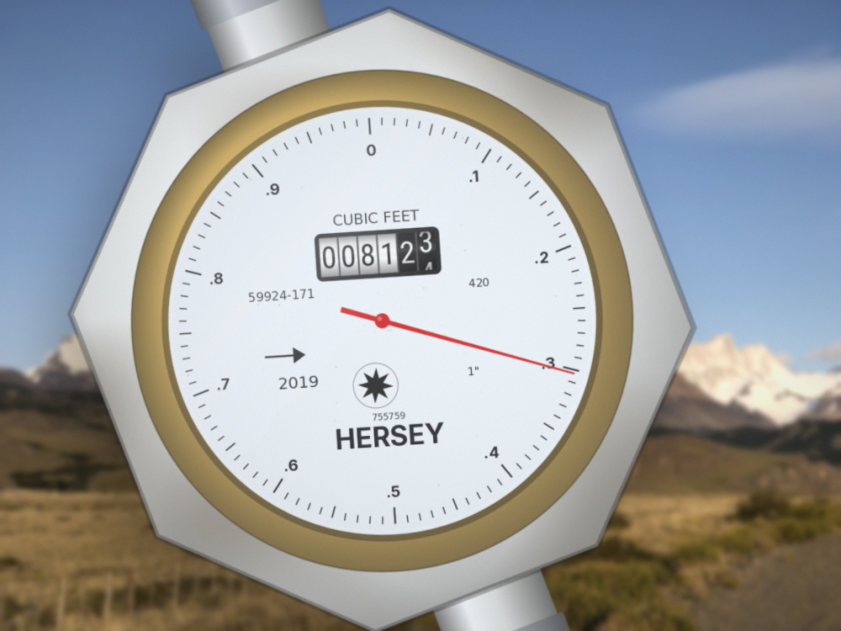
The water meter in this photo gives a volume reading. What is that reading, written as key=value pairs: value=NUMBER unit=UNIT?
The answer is value=8123.30 unit=ft³
